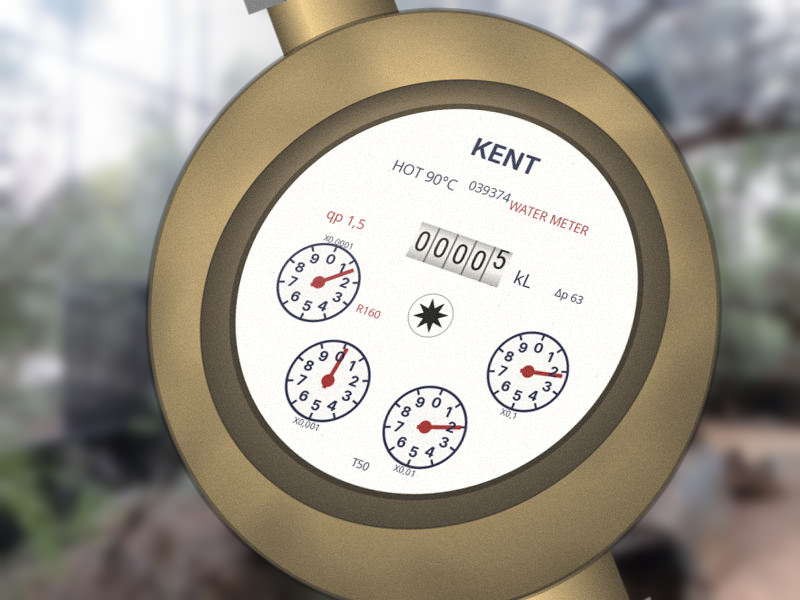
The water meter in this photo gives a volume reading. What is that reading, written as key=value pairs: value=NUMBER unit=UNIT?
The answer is value=5.2201 unit=kL
